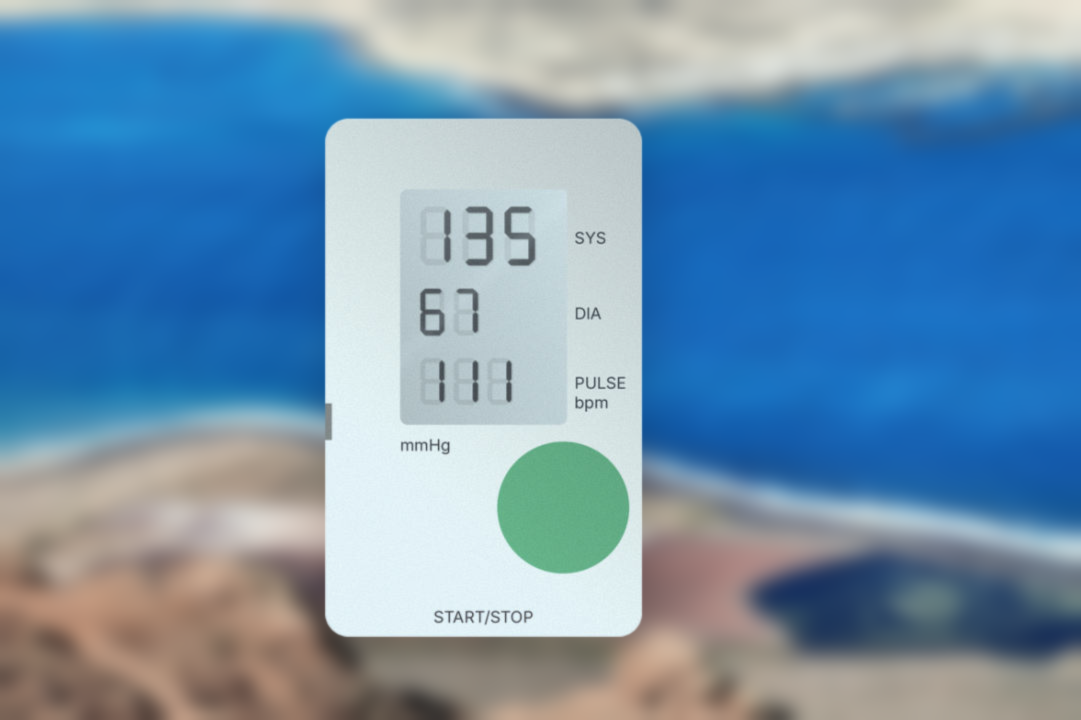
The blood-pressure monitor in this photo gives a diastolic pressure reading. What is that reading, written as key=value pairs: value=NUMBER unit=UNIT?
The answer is value=67 unit=mmHg
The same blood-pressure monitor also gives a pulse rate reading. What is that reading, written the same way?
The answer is value=111 unit=bpm
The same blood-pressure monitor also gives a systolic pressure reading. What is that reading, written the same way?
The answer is value=135 unit=mmHg
